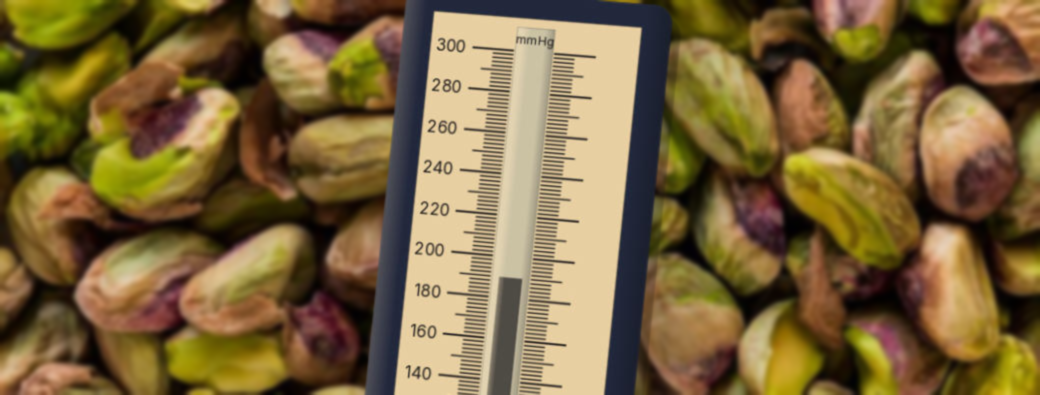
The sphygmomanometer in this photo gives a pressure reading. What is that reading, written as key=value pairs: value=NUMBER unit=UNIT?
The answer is value=190 unit=mmHg
